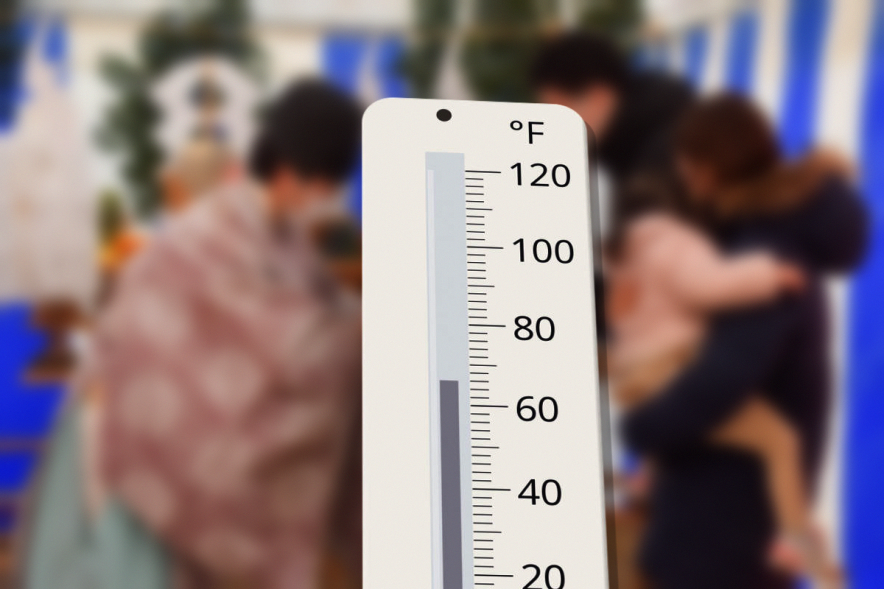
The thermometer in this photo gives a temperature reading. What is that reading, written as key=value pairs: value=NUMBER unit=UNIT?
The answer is value=66 unit=°F
